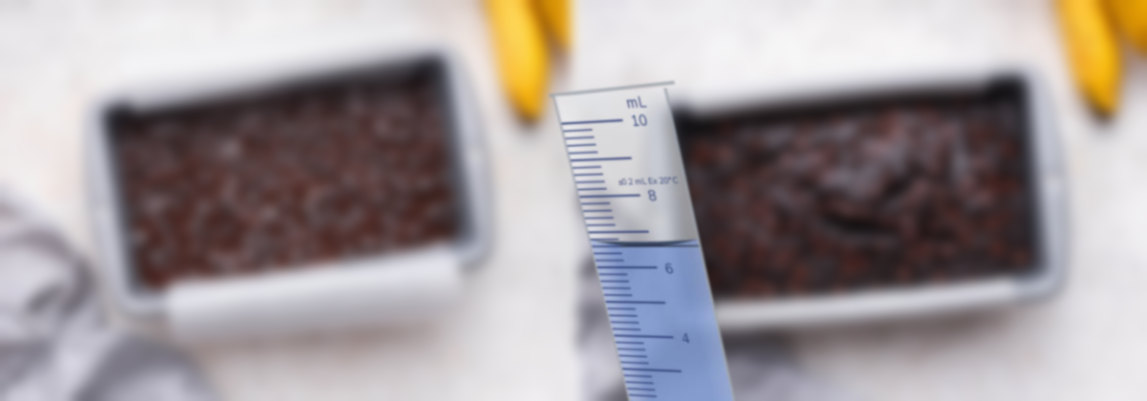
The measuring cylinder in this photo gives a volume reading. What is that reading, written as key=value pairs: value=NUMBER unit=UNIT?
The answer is value=6.6 unit=mL
